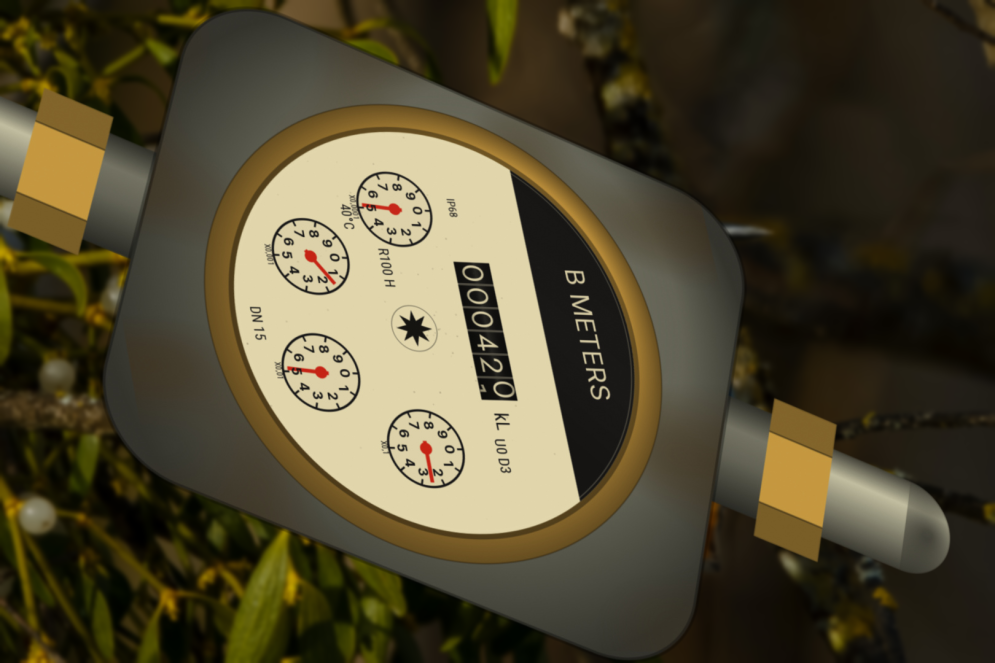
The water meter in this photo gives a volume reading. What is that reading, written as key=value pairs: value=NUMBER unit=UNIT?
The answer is value=420.2515 unit=kL
